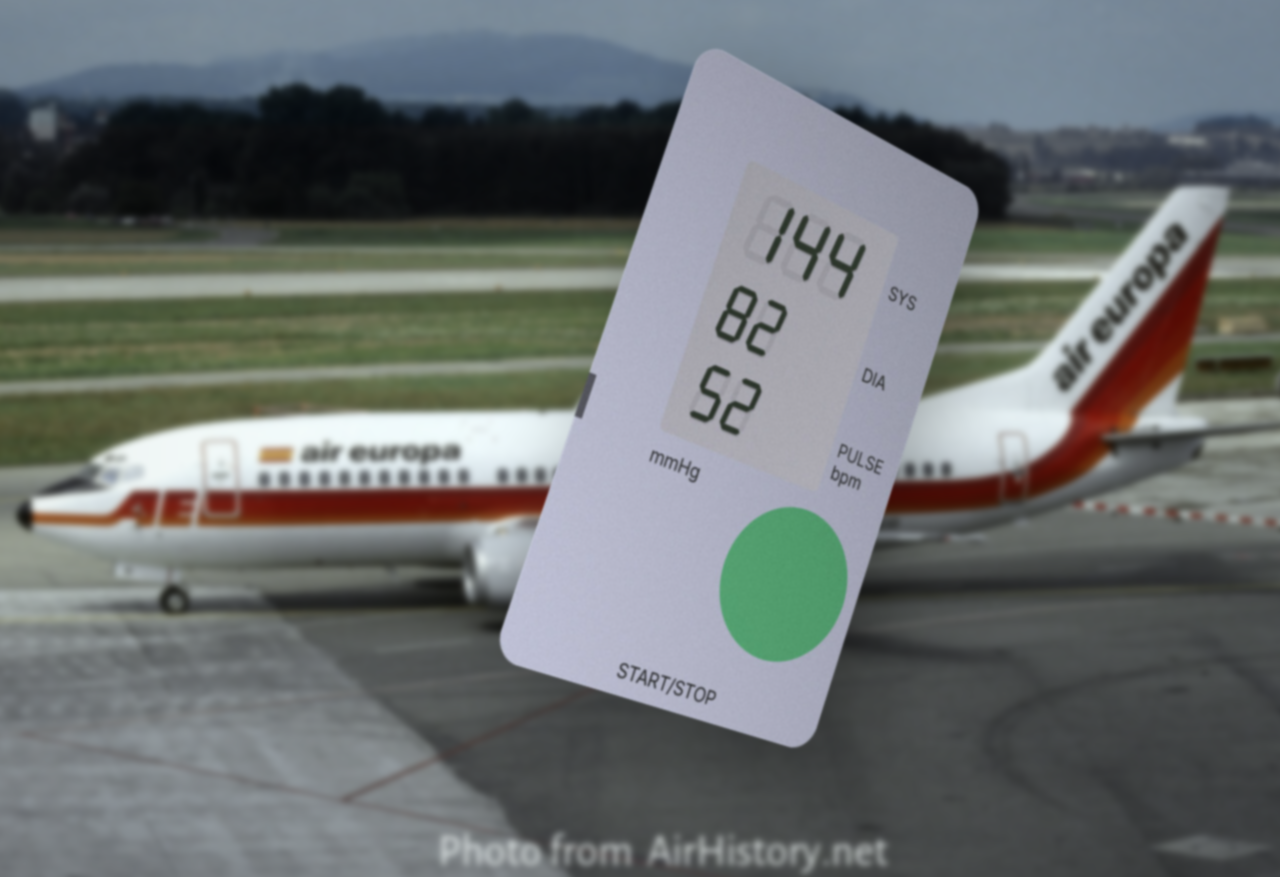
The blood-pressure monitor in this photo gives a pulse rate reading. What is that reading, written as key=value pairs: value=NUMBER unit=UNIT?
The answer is value=52 unit=bpm
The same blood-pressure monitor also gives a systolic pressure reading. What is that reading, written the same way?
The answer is value=144 unit=mmHg
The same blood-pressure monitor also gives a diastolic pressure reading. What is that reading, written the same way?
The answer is value=82 unit=mmHg
